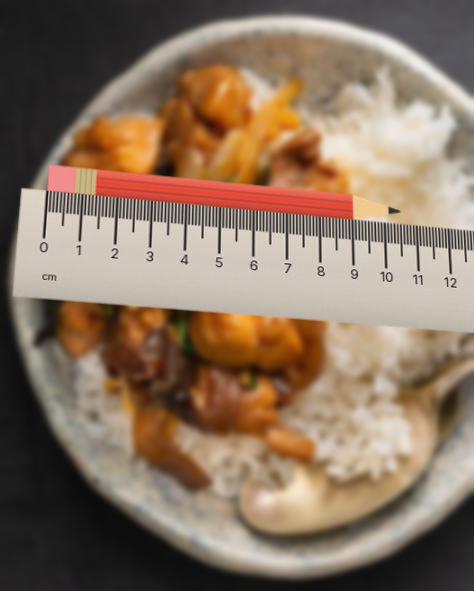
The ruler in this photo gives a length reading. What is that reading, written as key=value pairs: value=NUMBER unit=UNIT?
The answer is value=10.5 unit=cm
